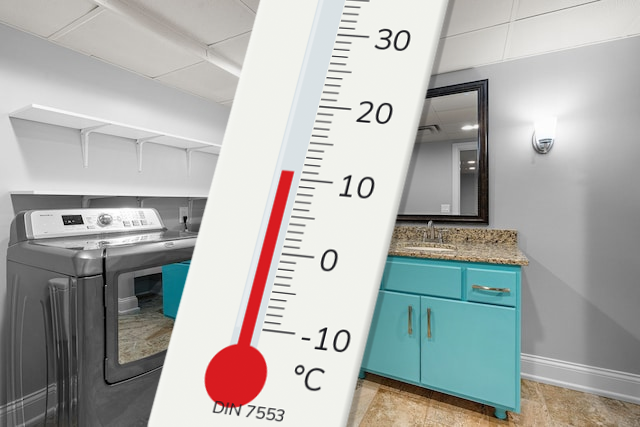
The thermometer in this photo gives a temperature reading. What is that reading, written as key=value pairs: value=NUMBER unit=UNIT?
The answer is value=11 unit=°C
